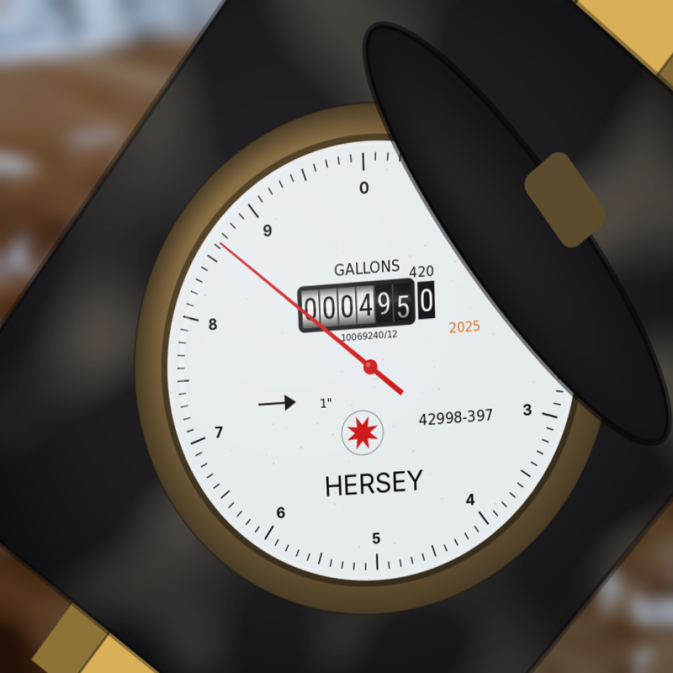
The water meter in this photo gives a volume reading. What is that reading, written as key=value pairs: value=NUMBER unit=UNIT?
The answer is value=4948.6 unit=gal
